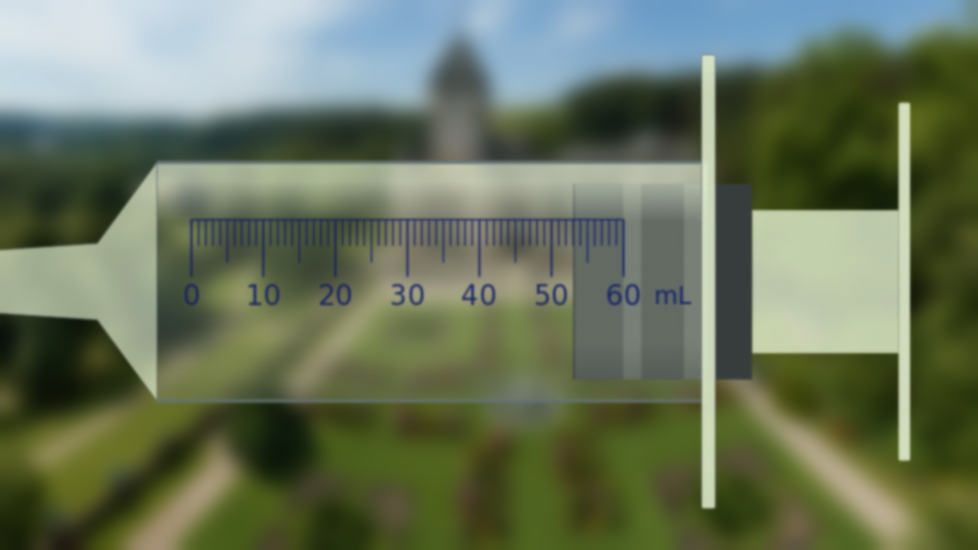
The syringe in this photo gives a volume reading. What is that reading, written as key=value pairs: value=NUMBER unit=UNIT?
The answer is value=53 unit=mL
